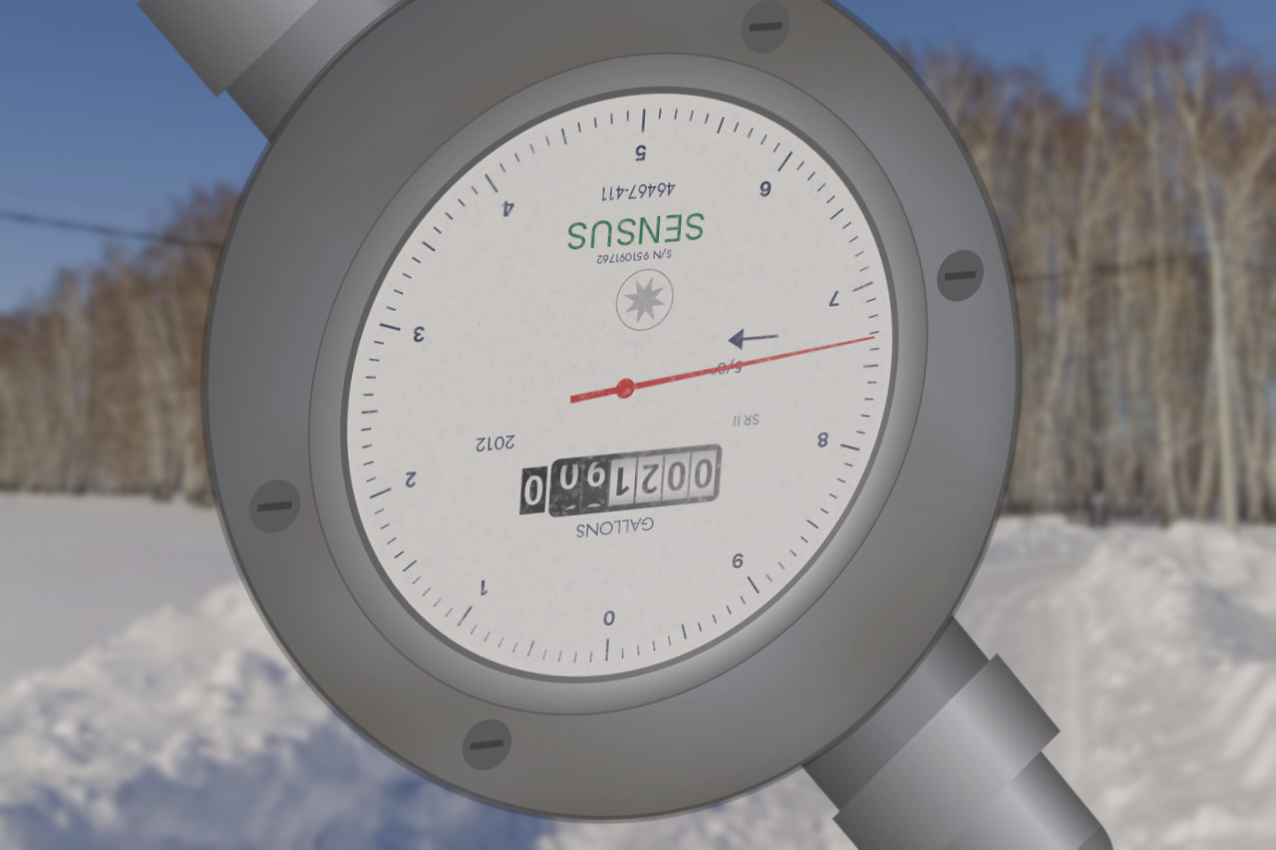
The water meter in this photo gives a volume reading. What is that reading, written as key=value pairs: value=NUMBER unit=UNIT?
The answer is value=21897.3 unit=gal
